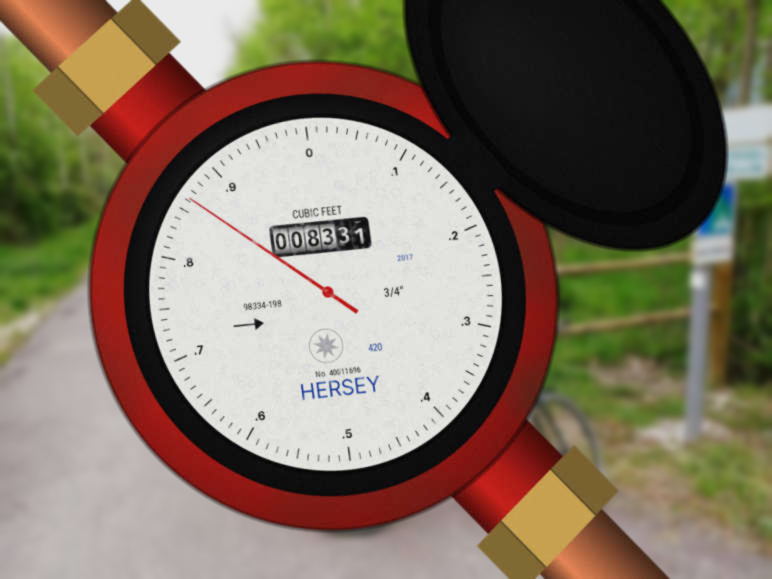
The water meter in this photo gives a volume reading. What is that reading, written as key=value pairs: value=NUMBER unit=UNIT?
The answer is value=8330.86 unit=ft³
